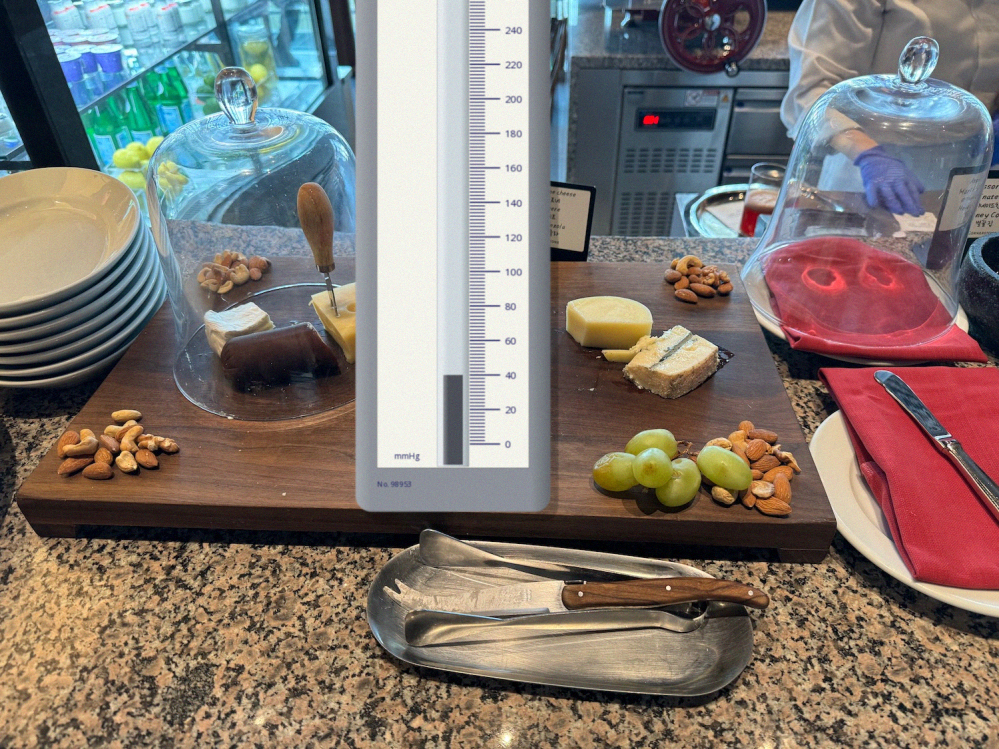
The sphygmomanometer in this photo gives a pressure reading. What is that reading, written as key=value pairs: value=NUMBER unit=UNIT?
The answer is value=40 unit=mmHg
